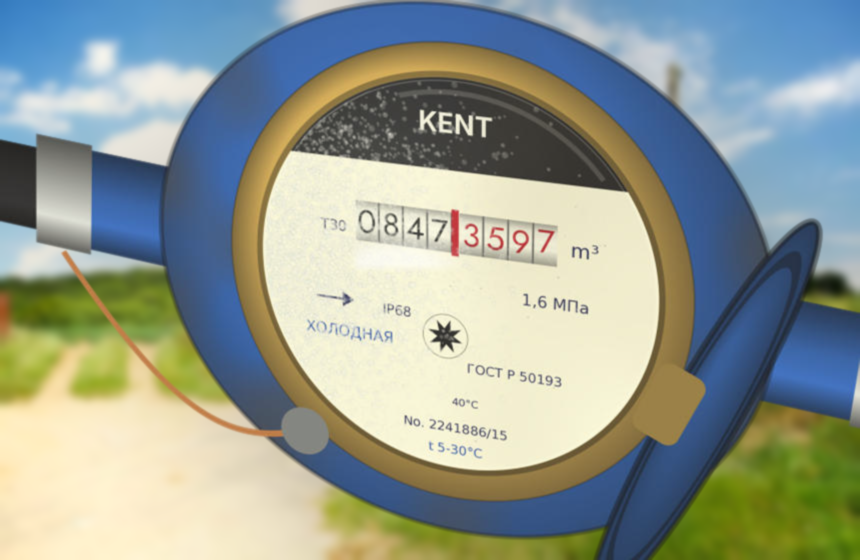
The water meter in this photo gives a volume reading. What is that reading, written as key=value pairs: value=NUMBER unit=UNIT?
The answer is value=847.3597 unit=m³
